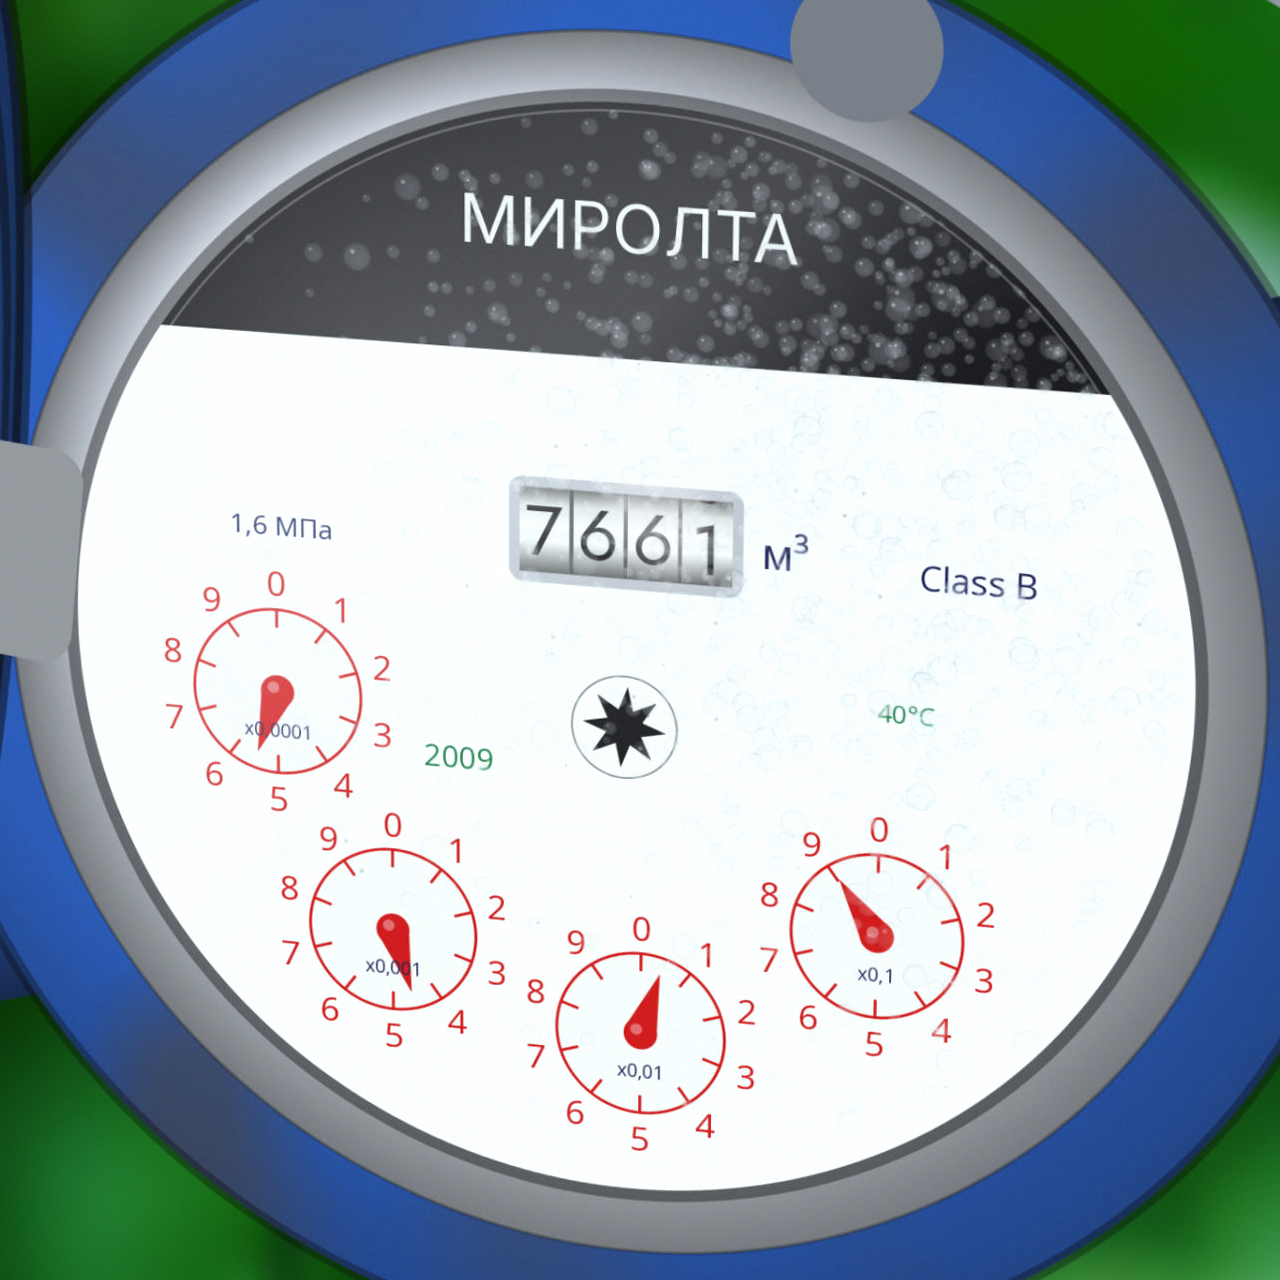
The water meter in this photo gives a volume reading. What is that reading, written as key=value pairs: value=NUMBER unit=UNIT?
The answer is value=7660.9045 unit=m³
